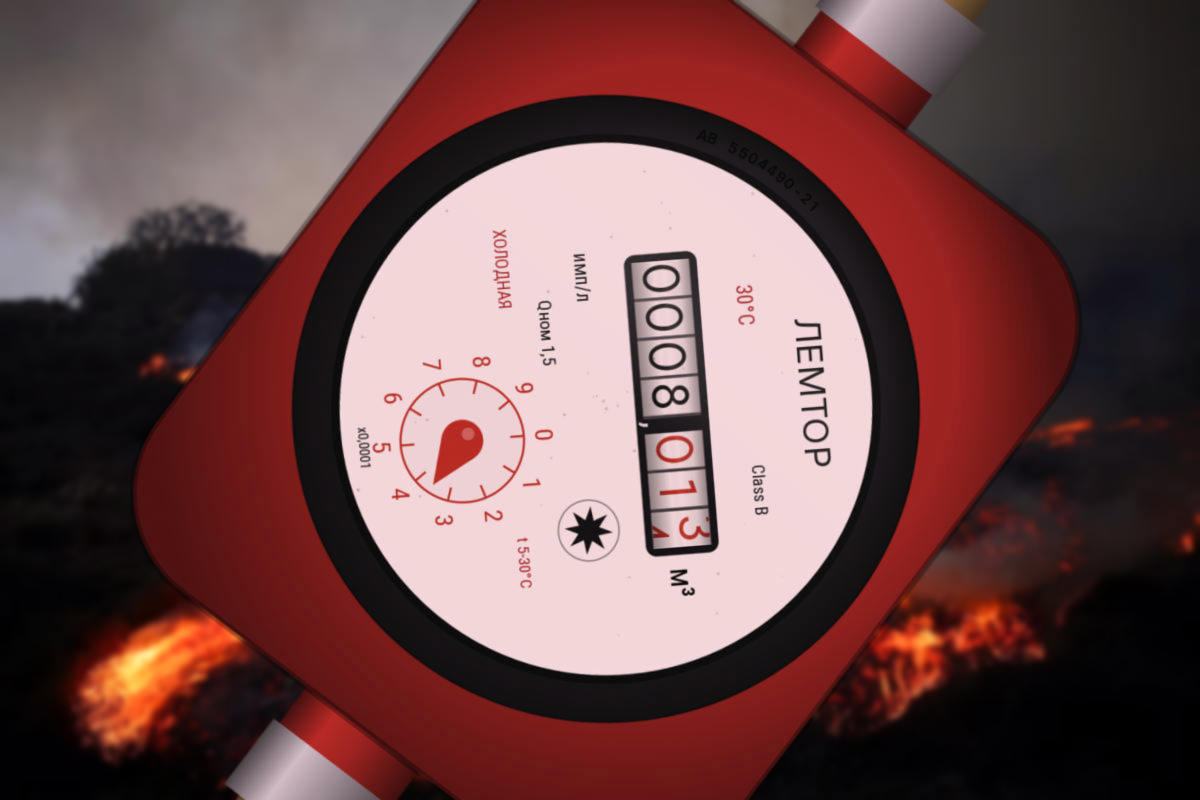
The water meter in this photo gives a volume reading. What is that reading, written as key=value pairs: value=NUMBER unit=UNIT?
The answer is value=8.0133 unit=m³
